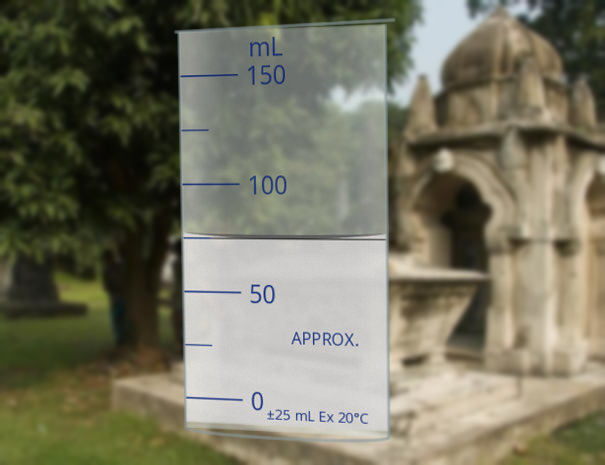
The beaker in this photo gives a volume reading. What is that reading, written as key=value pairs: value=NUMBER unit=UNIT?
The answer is value=75 unit=mL
